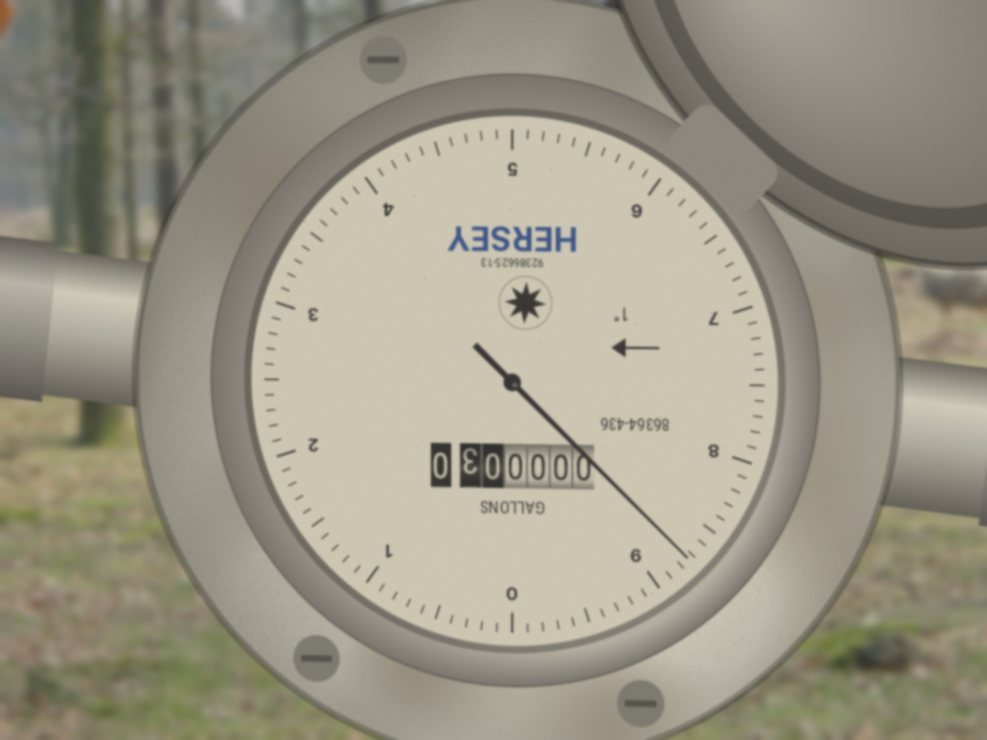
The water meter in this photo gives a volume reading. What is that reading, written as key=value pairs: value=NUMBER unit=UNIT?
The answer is value=28.7 unit=gal
